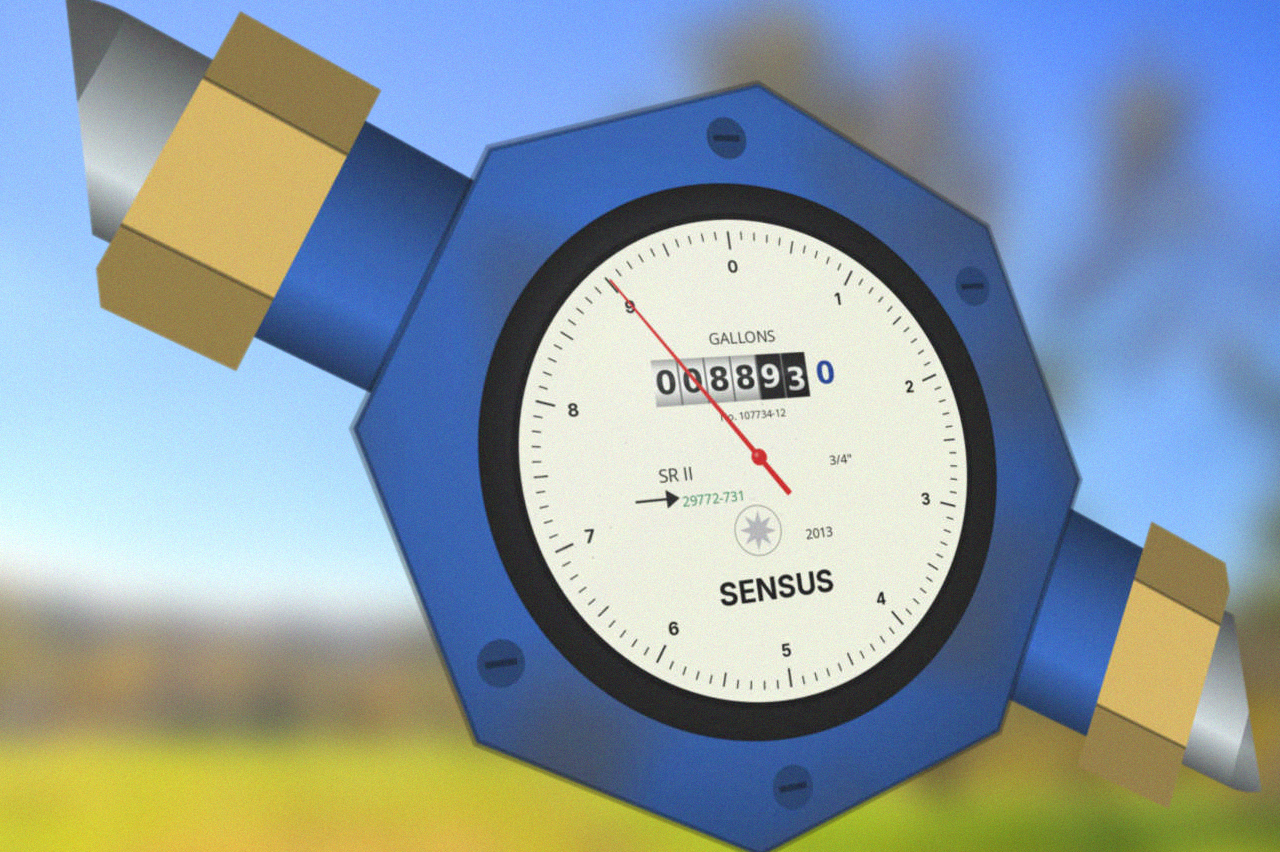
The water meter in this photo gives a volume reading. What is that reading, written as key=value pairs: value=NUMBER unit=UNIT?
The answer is value=88929.0 unit=gal
